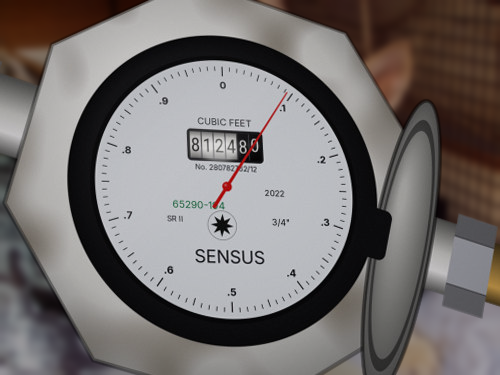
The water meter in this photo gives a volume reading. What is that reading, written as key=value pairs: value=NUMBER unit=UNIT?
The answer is value=812480.09 unit=ft³
